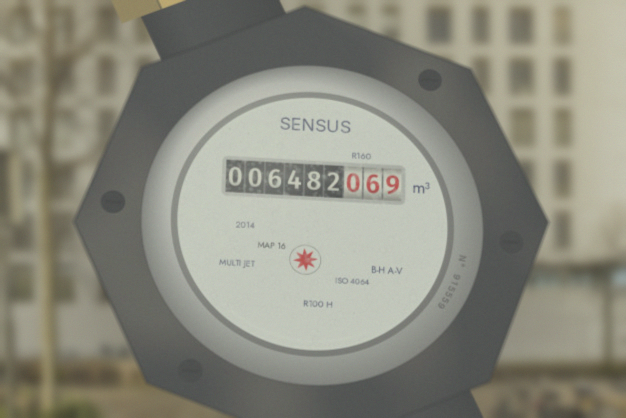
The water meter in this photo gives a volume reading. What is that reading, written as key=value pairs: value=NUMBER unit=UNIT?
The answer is value=6482.069 unit=m³
